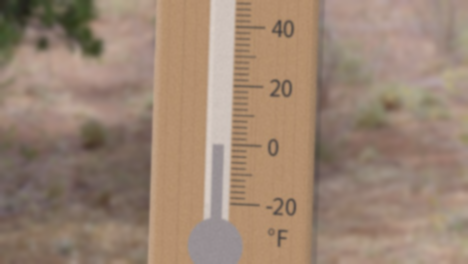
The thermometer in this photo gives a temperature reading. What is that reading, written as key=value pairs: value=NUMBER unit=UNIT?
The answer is value=0 unit=°F
